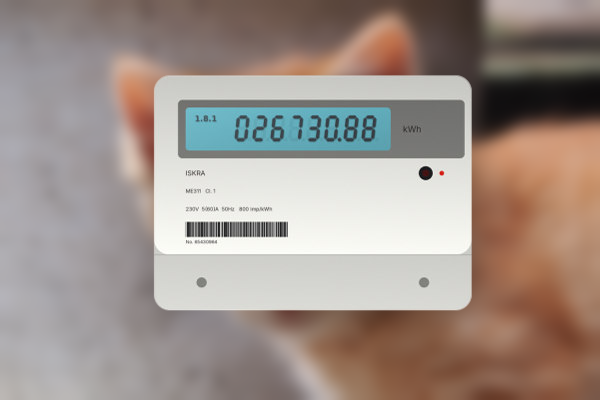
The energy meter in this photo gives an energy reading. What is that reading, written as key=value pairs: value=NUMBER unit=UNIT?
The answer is value=26730.88 unit=kWh
